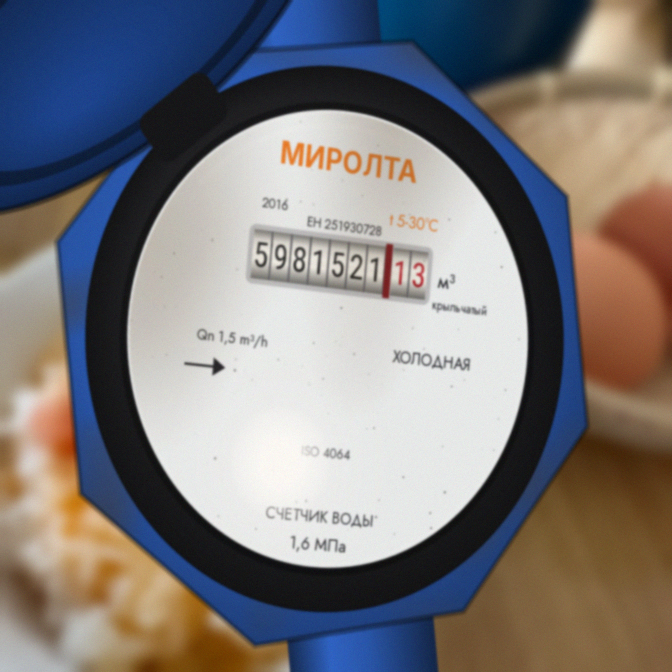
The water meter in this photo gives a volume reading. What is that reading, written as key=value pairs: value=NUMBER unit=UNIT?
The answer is value=5981521.13 unit=m³
